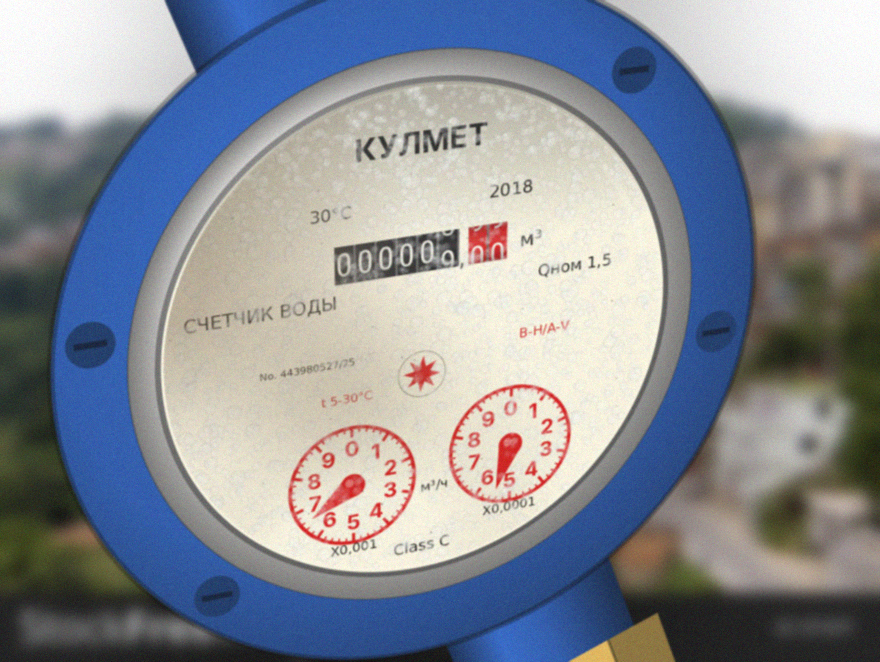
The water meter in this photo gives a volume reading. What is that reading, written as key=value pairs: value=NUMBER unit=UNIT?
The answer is value=8.9965 unit=m³
